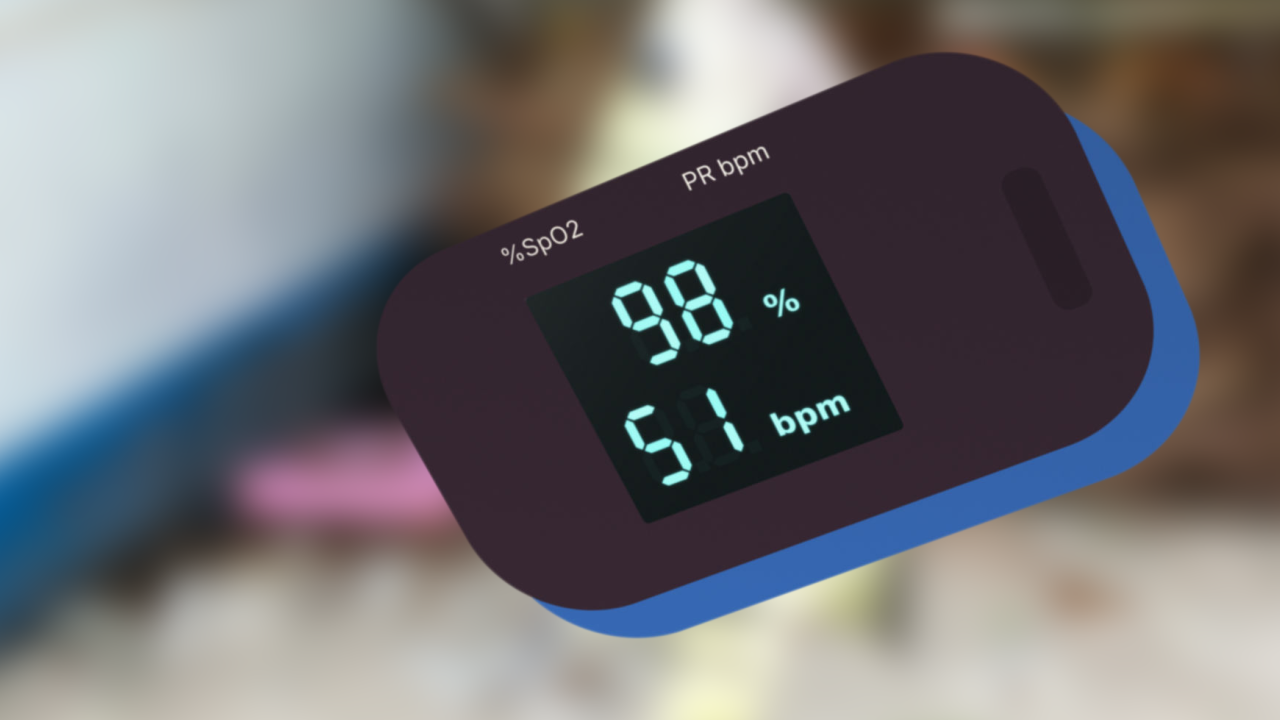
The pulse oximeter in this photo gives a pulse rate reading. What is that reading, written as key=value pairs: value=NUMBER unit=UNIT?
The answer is value=51 unit=bpm
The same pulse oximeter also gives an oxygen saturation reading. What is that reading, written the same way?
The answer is value=98 unit=%
